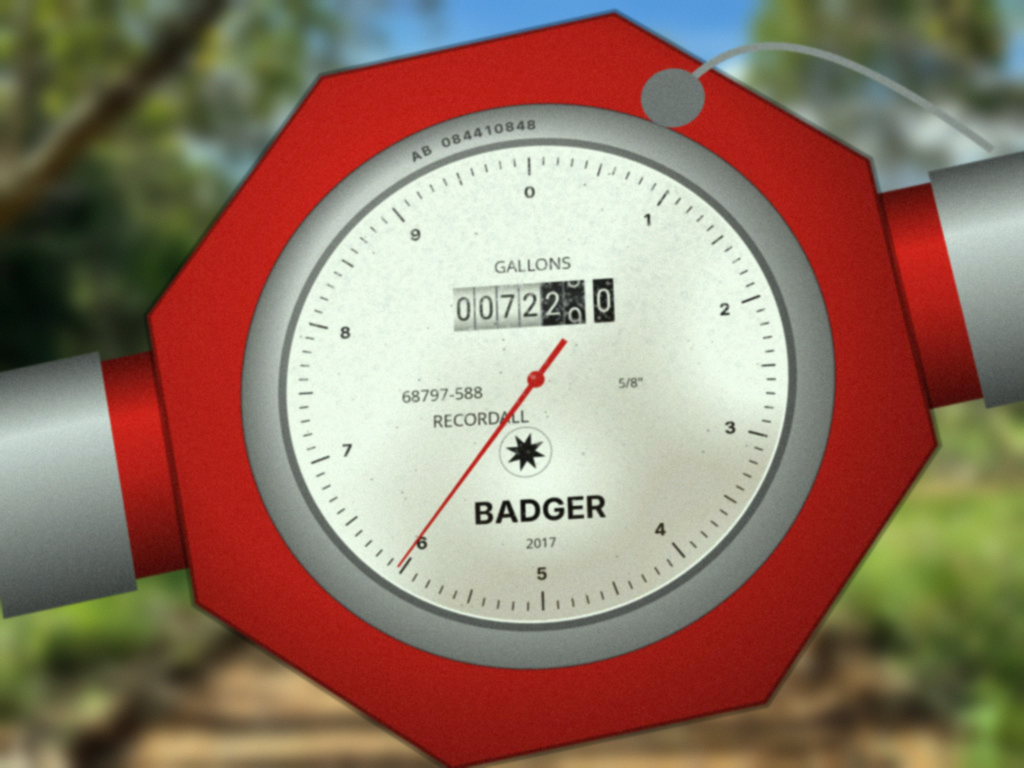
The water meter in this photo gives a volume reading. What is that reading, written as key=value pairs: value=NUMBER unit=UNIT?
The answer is value=72286.0 unit=gal
